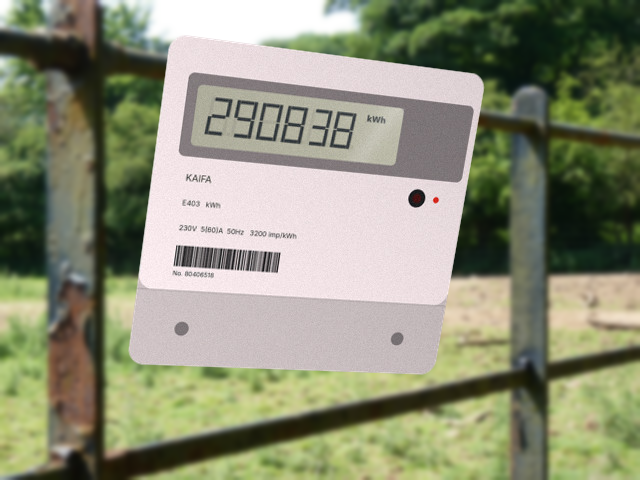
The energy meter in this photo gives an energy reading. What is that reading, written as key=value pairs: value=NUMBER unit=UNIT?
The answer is value=290838 unit=kWh
